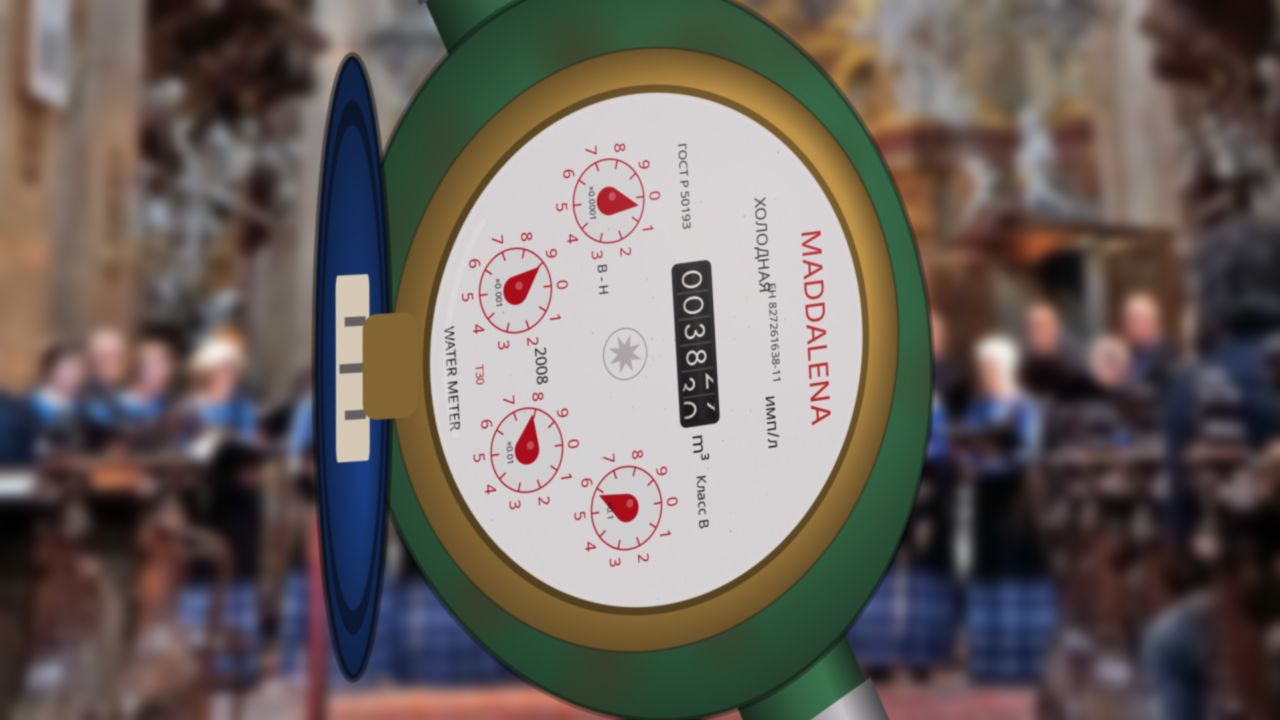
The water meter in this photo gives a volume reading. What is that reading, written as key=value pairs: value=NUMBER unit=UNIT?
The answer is value=3829.5790 unit=m³
